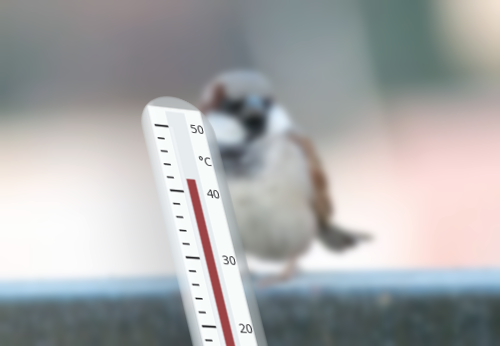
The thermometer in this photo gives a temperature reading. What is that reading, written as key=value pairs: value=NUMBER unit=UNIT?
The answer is value=42 unit=°C
